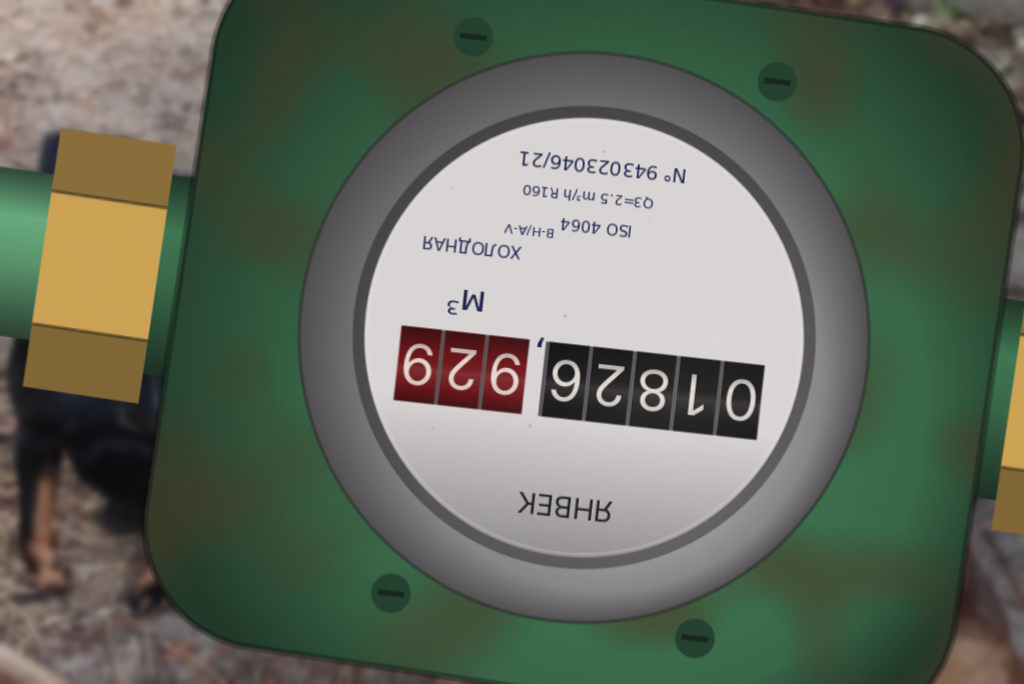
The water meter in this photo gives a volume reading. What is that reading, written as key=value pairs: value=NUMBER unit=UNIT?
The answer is value=1826.929 unit=m³
